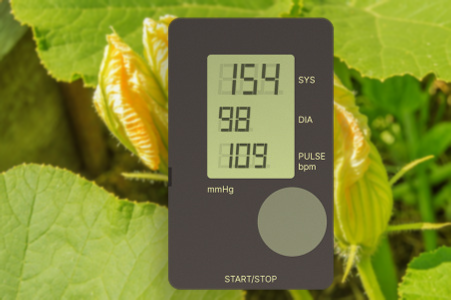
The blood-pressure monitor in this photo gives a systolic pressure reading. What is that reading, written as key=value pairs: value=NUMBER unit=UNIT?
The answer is value=154 unit=mmHg
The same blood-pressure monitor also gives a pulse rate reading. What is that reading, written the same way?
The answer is value=109 unit=bpm
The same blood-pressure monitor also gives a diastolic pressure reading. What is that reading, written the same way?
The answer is value=98 unit=mmHg
